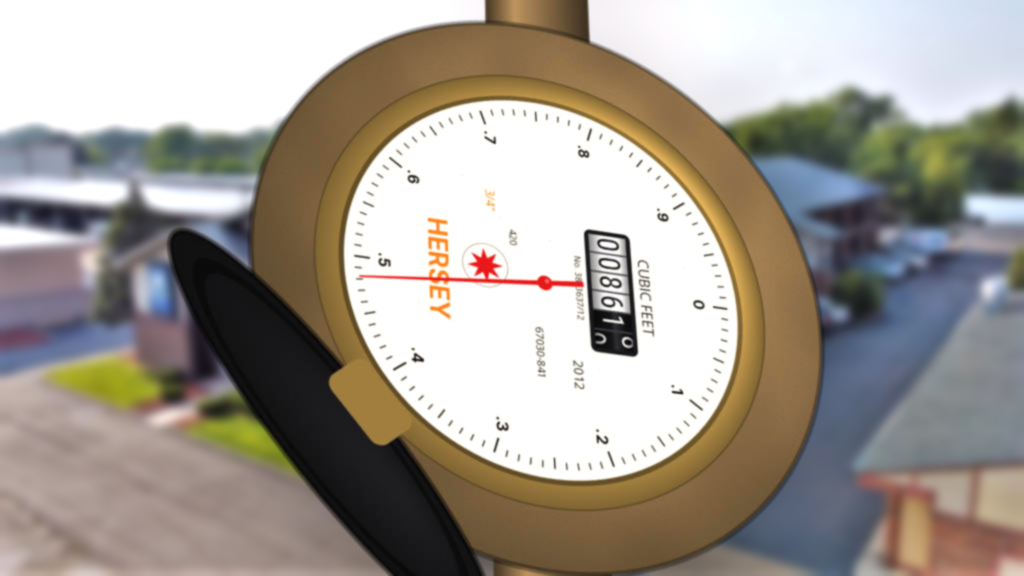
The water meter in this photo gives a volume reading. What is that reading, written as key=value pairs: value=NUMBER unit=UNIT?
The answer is value=8618.48 unit=ft³
